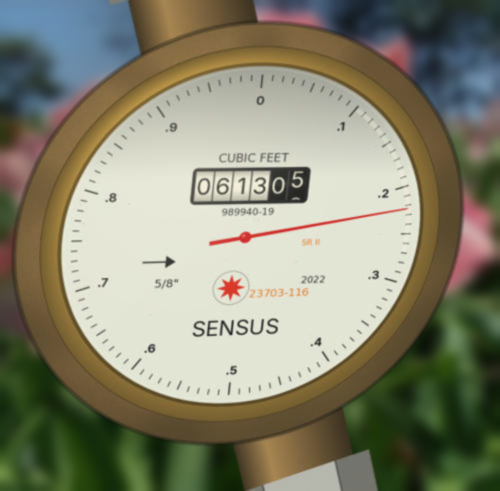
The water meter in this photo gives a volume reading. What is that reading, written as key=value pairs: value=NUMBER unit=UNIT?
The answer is value=61305.22 unit=ft³
